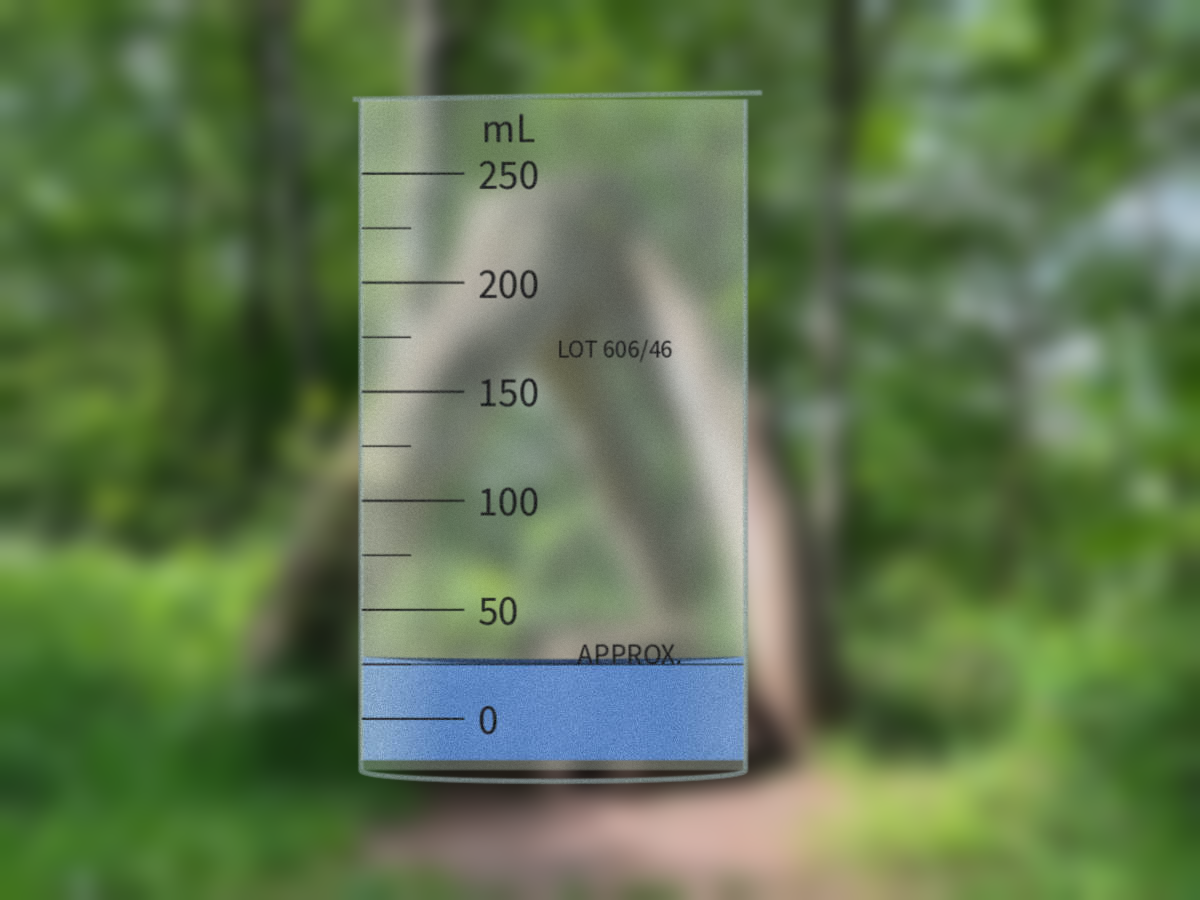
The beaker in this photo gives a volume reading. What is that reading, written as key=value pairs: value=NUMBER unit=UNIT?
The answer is value=25 unit=mL
